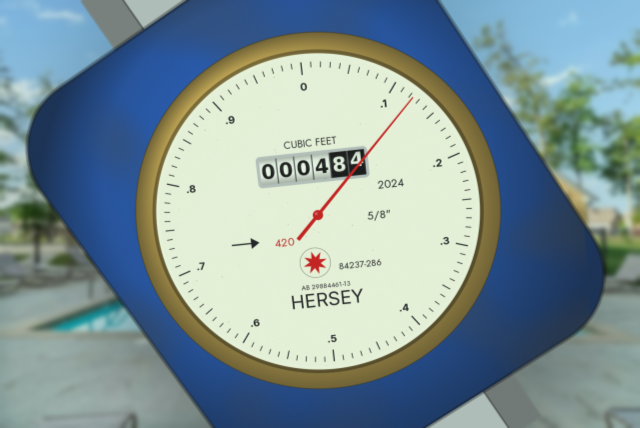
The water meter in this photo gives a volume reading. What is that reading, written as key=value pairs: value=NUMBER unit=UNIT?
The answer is value=484.12 unit=ft³
